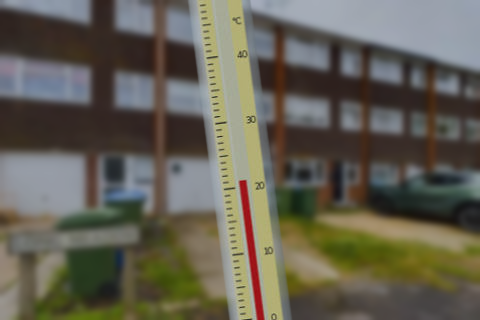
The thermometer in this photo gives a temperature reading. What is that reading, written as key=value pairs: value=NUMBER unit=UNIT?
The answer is value=21 unit=°C
